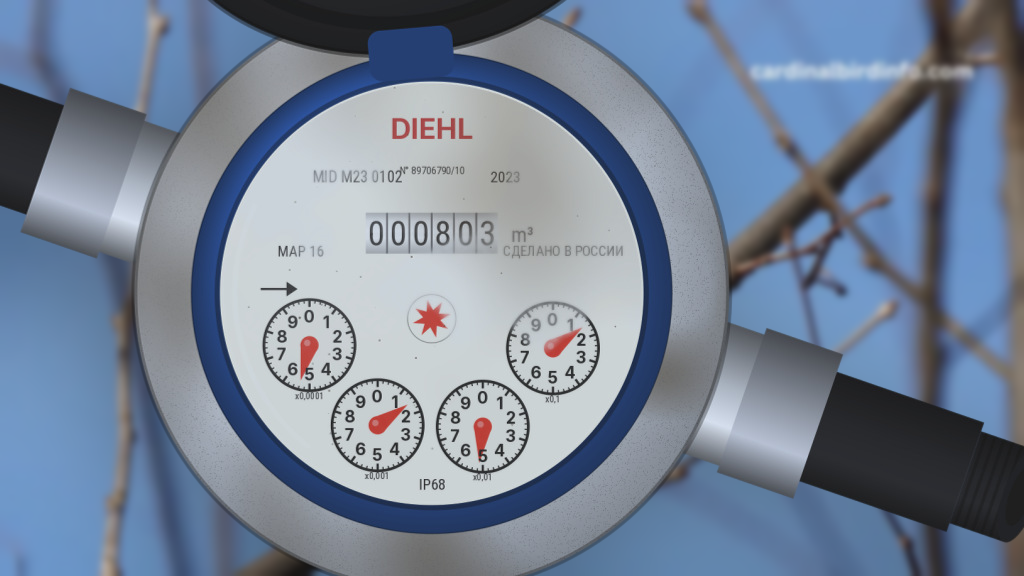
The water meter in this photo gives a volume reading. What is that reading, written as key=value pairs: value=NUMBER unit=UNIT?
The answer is value=803.1515 unit=m³
